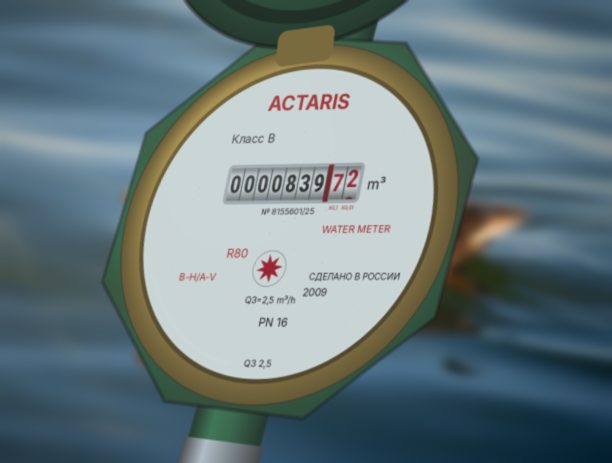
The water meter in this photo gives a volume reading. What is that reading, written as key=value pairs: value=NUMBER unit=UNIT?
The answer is value=839.72 unit=m³
